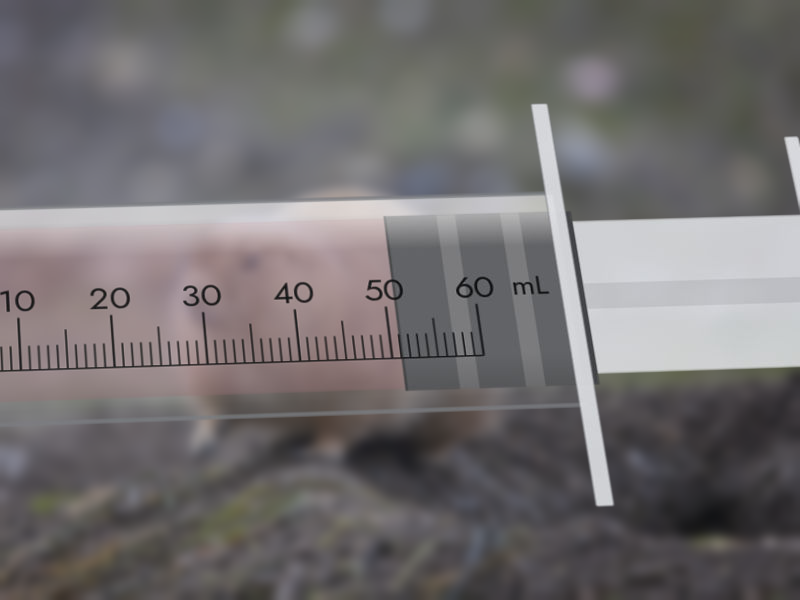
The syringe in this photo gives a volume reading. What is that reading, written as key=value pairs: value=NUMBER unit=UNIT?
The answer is value=51 unit=mL
